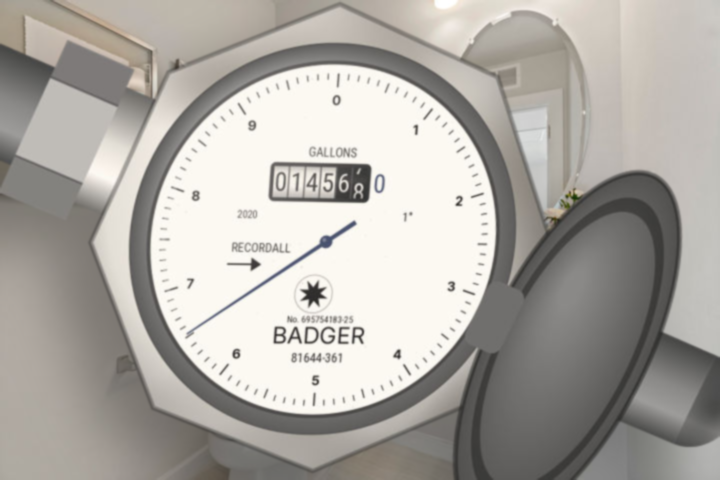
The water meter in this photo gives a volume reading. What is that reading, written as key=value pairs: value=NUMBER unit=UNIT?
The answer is value=145676.5 unit=gal
